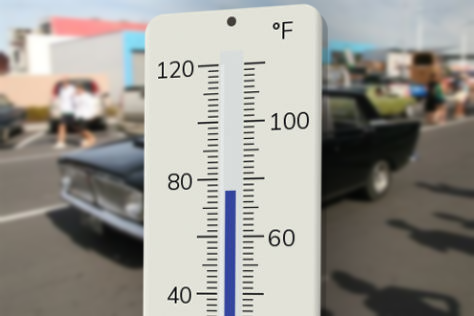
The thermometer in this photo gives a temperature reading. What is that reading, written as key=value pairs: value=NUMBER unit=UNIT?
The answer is value=76 unit=°F
